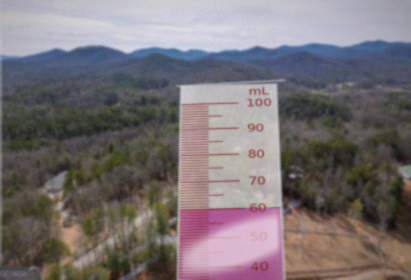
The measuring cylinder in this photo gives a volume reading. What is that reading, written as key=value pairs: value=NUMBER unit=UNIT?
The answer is value=60 unit=mL
